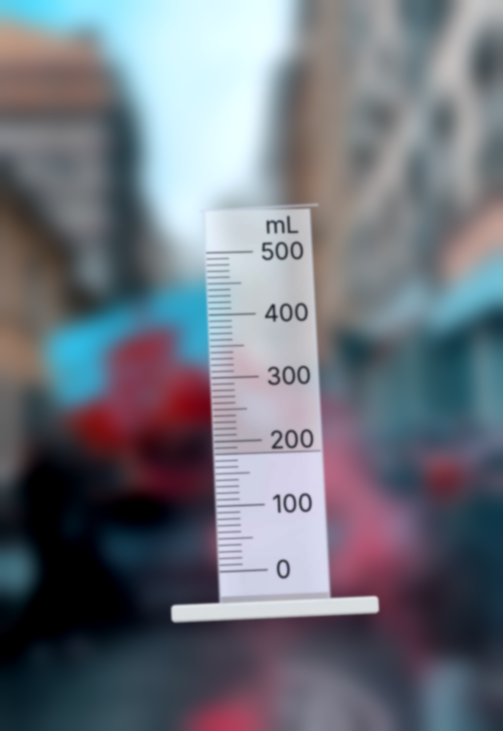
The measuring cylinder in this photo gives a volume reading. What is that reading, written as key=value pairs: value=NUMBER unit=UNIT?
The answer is value=180 unit=mL
